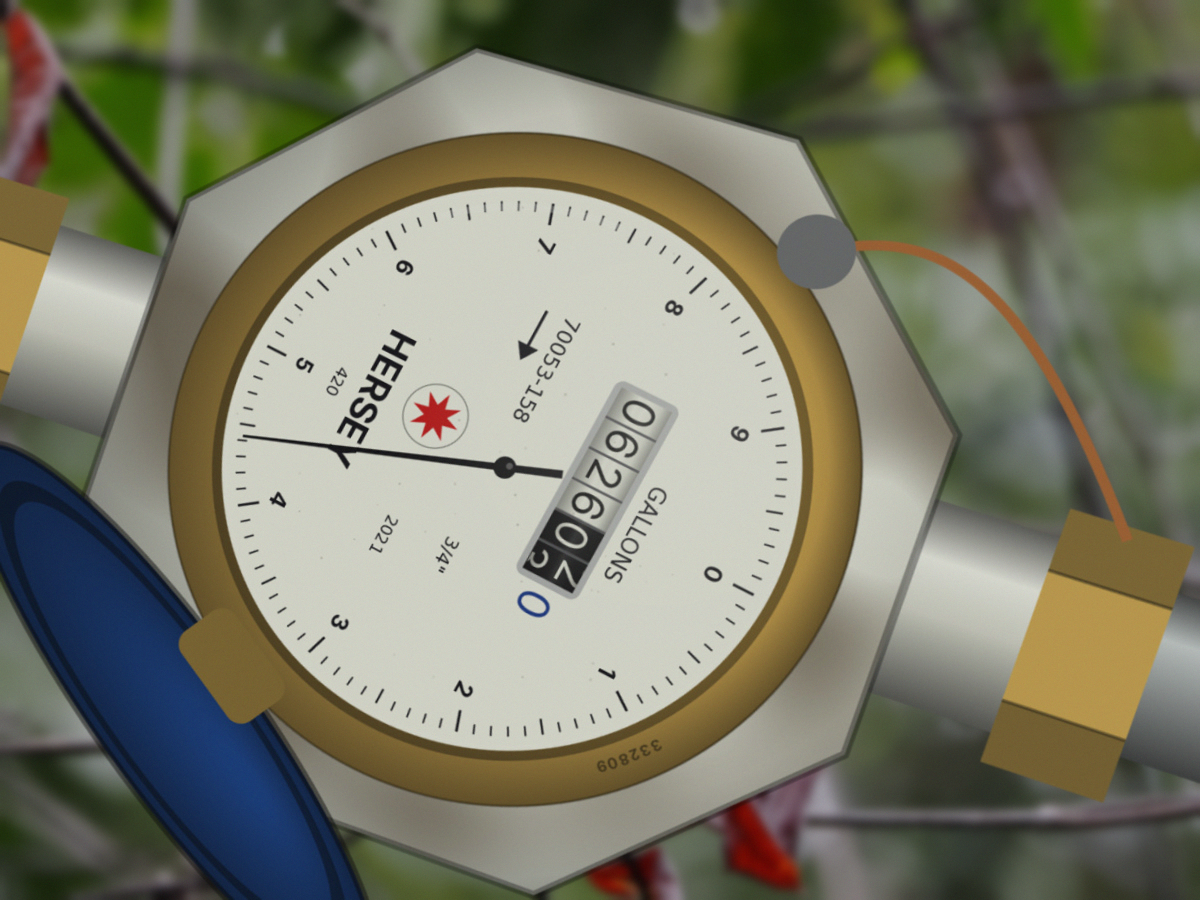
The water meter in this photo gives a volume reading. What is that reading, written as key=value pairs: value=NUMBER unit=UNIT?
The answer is value=626024.4 unit=gal
